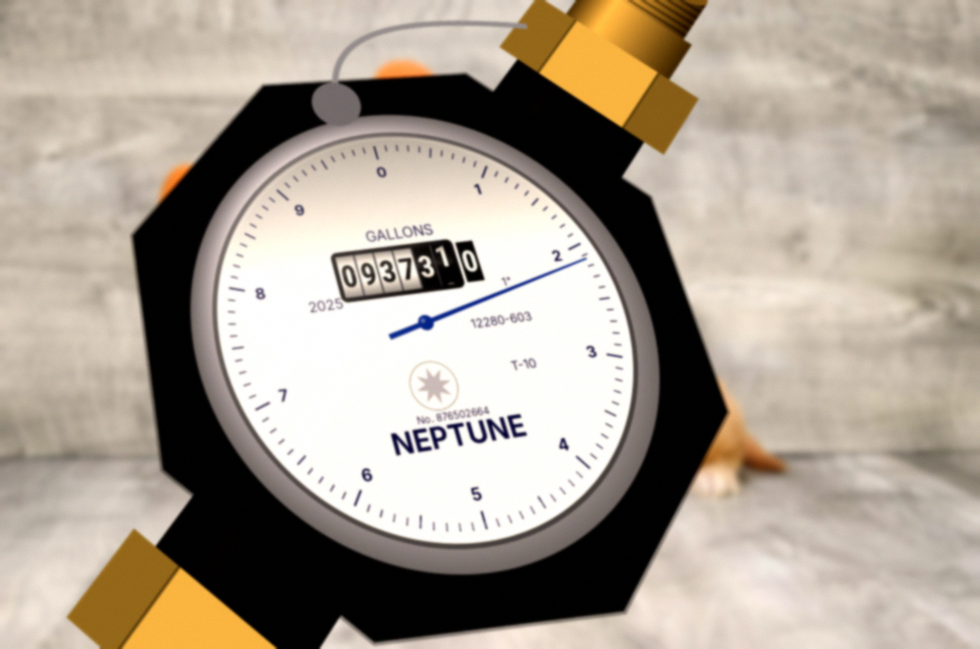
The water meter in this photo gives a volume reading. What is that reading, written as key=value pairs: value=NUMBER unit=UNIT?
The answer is value=937312.1 unit=gal
